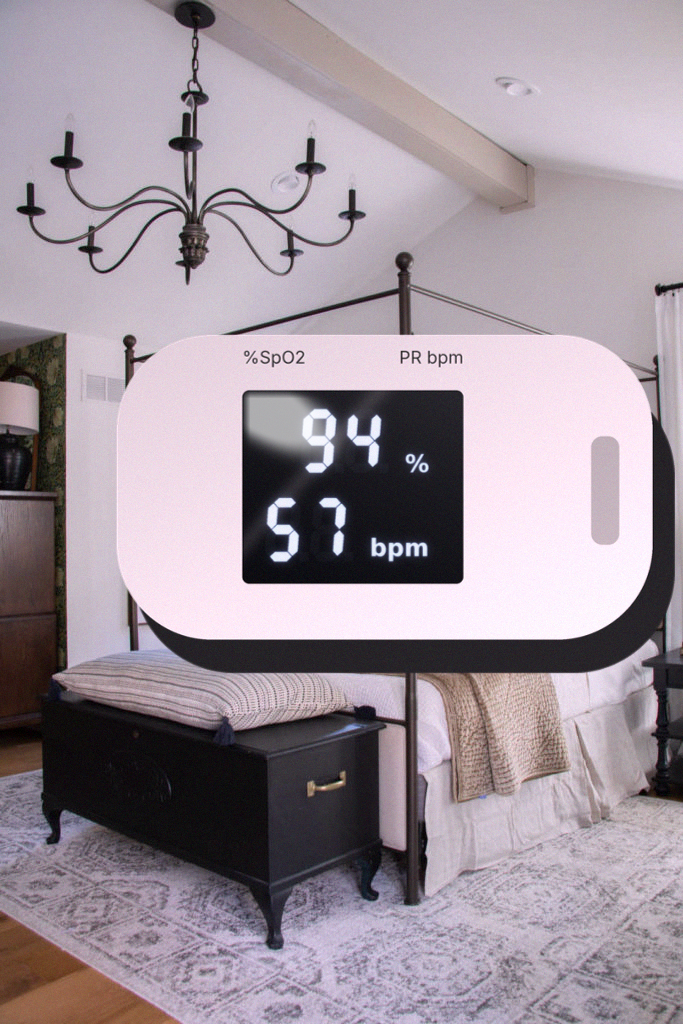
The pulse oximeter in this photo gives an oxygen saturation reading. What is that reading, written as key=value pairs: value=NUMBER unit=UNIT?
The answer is value=94 unit=%
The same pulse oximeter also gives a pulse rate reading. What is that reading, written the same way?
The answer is value=57 unit=bpm
